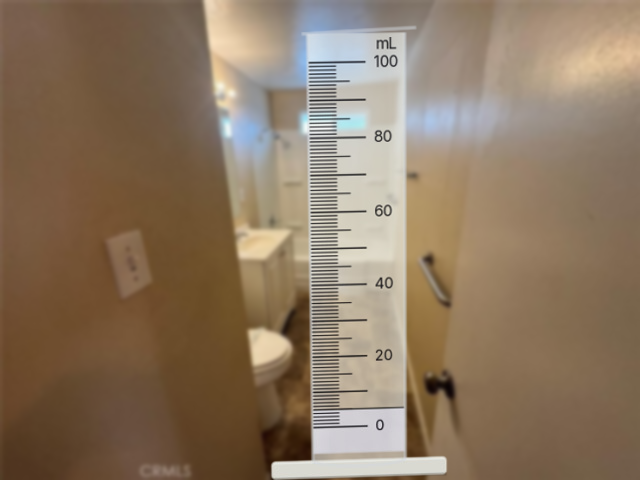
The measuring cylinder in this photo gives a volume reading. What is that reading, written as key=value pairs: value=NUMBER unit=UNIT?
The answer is value=5 unit=mL
